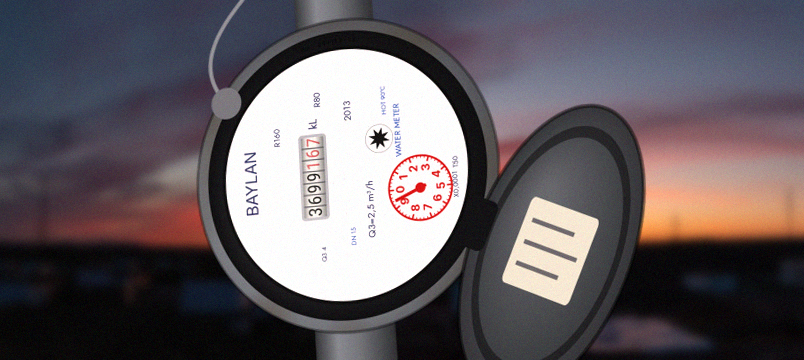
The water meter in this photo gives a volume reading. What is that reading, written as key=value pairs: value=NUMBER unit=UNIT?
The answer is value=3699.1669 unit=kL
